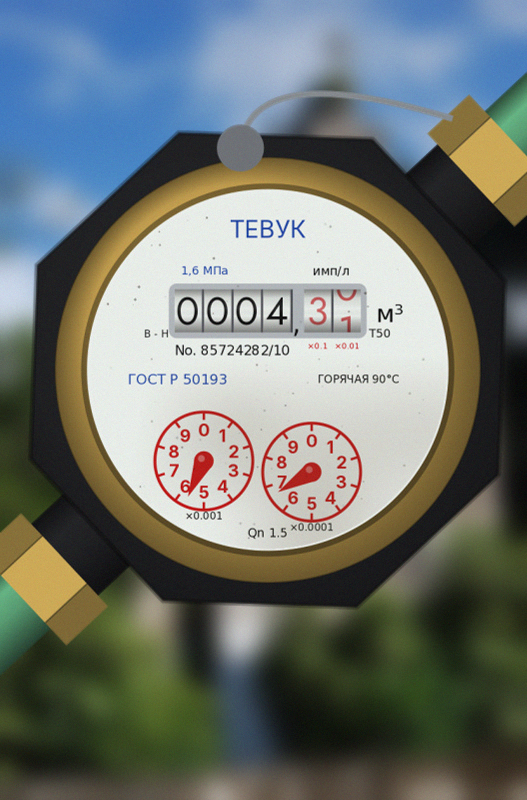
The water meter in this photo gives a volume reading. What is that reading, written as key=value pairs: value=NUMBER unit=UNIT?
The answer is value=4.3056 unit=m³
